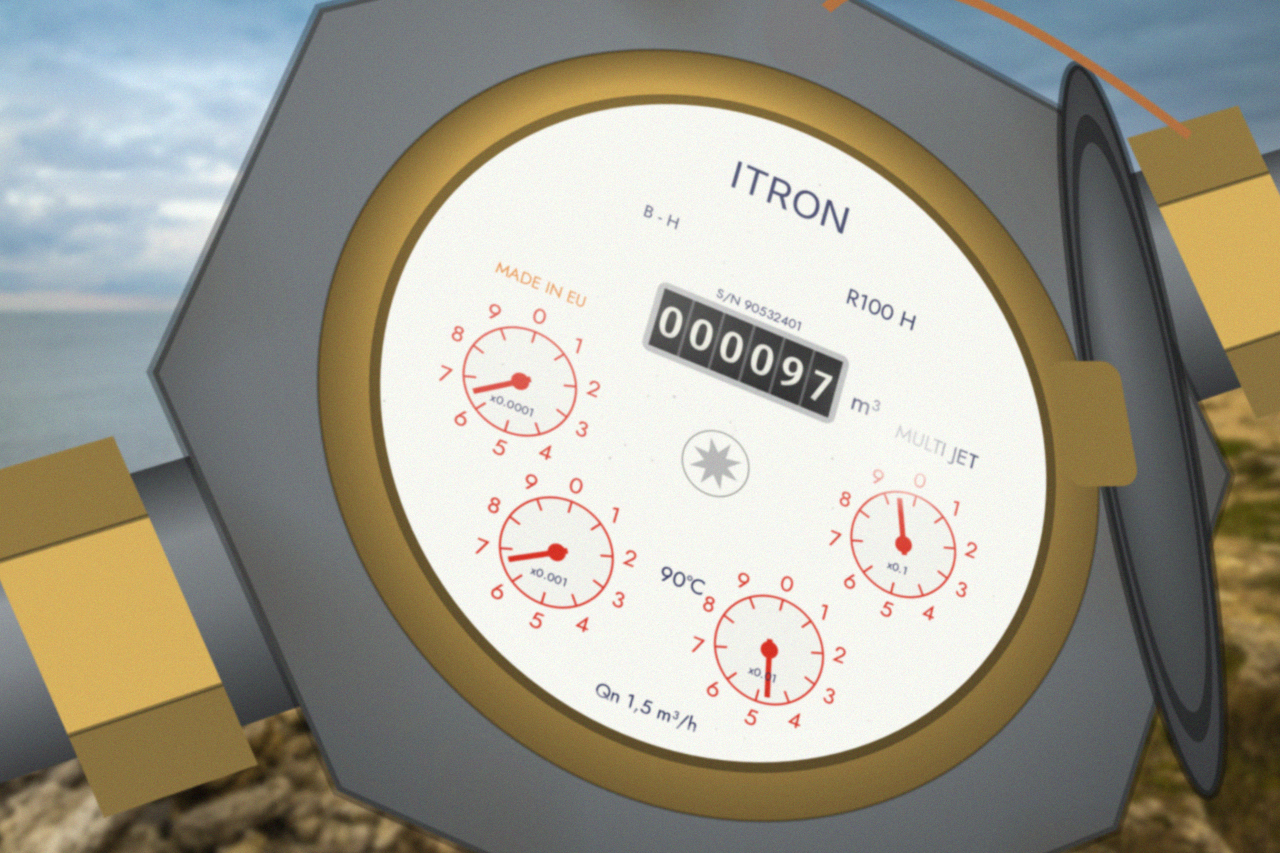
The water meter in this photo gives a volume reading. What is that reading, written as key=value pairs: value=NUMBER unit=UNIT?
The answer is value=96.9466 unit=m³
